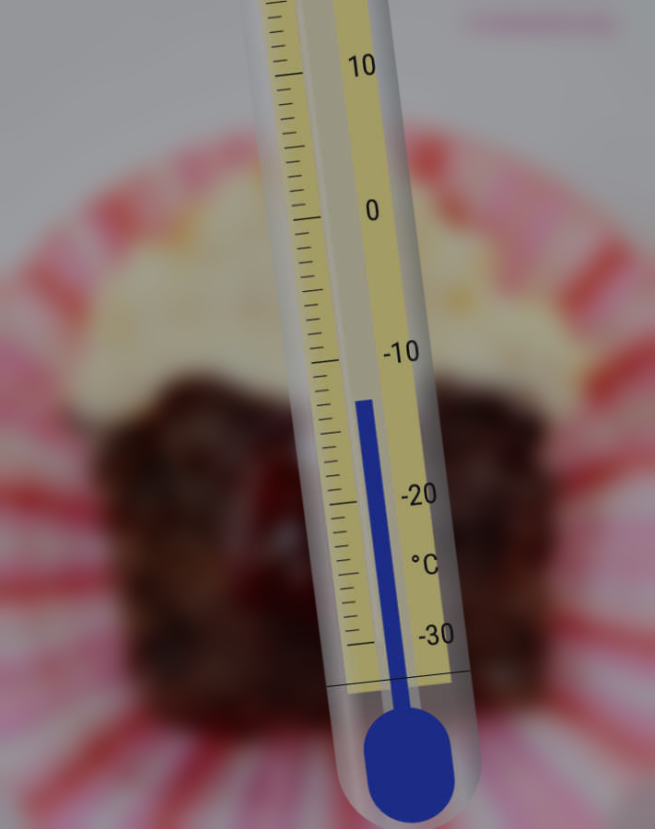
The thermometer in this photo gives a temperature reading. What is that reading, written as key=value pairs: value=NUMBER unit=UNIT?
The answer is value=-13 unit=°C
